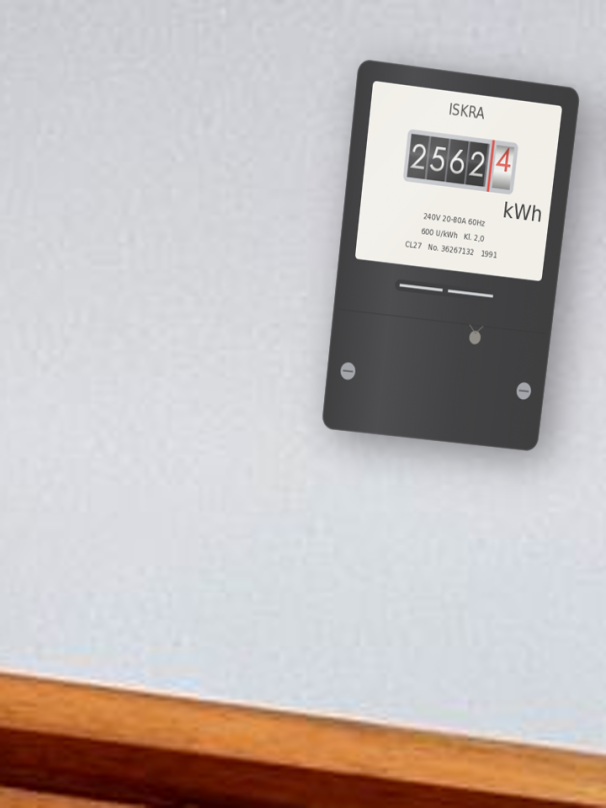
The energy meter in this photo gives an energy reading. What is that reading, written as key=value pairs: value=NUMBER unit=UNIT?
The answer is value=2562.4 unit=kWh
